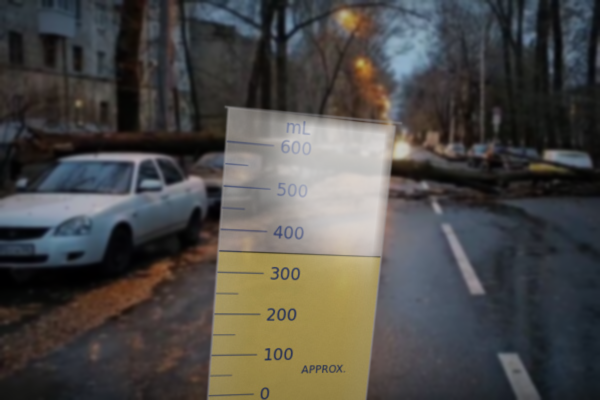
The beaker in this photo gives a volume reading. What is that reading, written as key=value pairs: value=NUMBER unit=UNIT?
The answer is value=350 unit=mL
